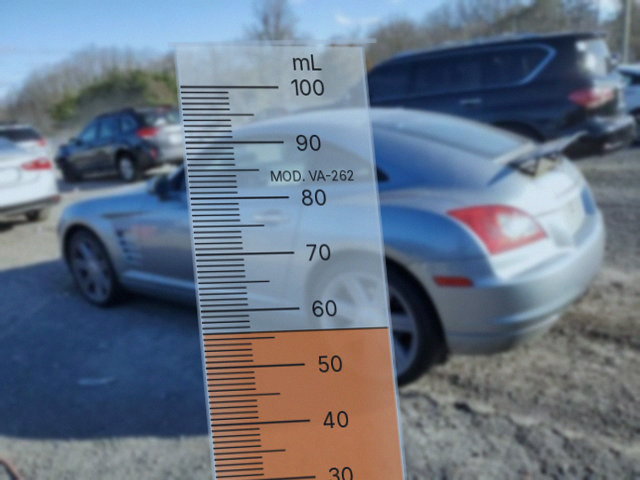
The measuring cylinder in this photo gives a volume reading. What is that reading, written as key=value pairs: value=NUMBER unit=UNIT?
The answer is value=56 unit=mL
